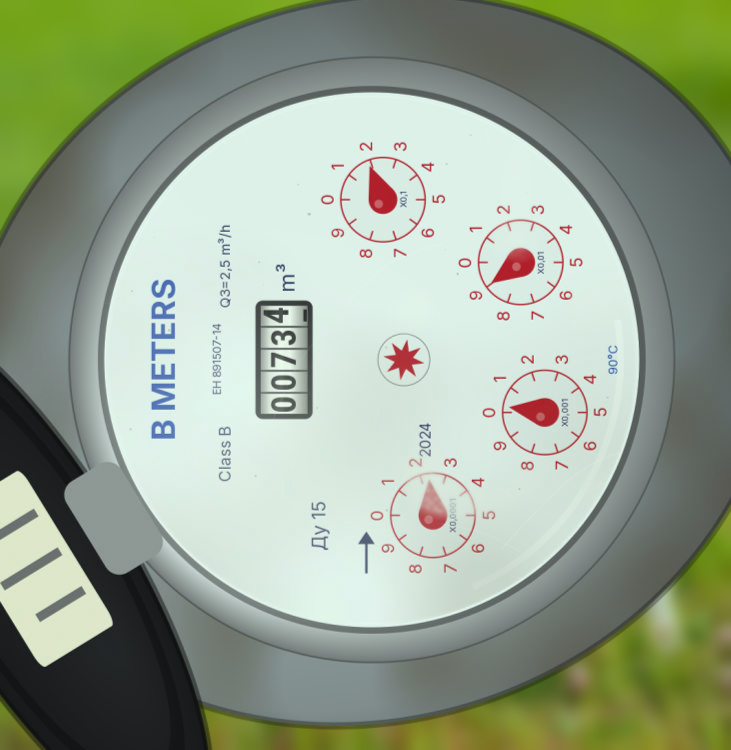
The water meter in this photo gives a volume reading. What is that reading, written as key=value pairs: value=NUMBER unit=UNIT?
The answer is value=734.1902 unit=m³
